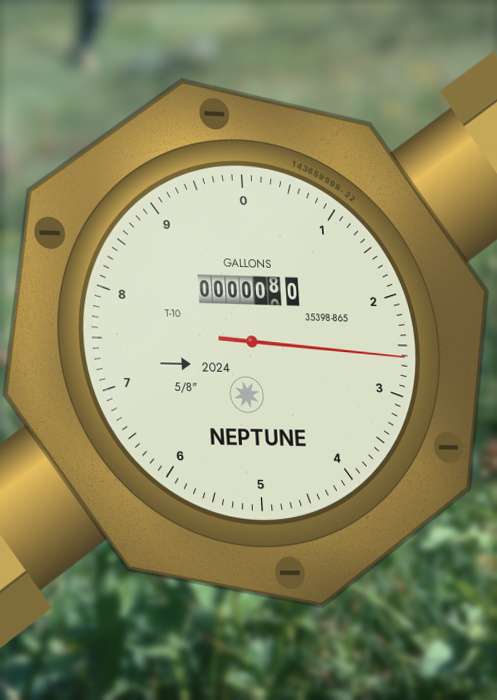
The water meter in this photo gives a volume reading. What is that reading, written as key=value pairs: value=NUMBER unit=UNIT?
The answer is value=82.6 unit=gal
